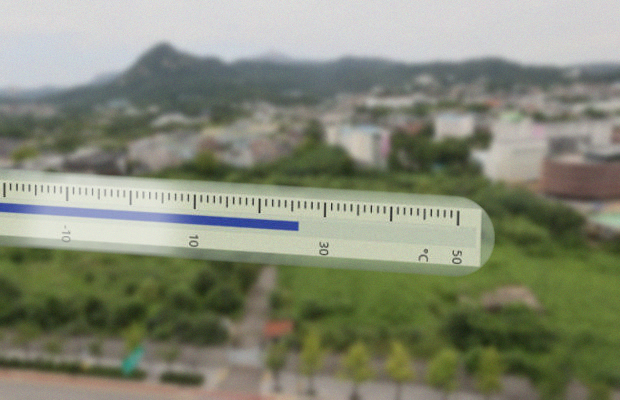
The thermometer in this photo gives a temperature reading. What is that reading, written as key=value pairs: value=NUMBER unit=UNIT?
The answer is value=26 unit=°C
